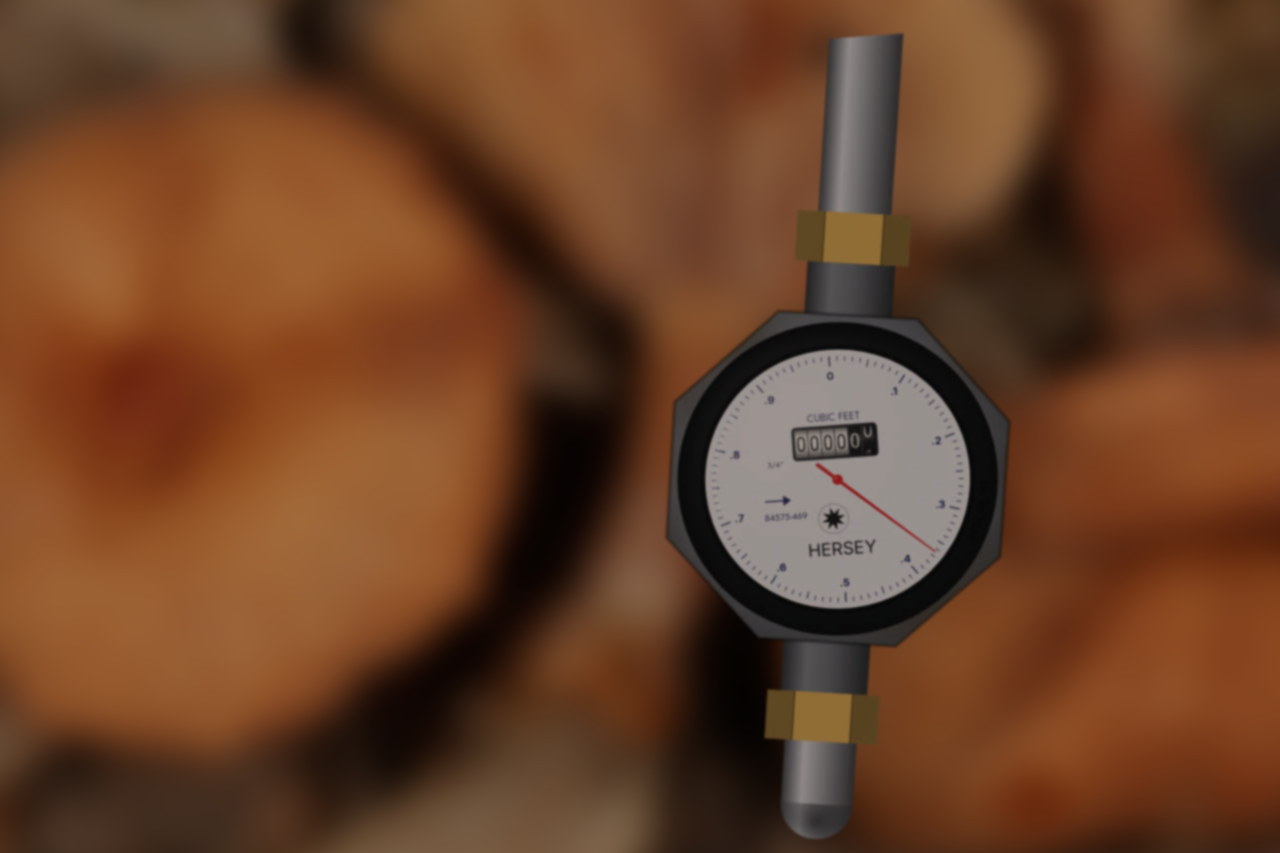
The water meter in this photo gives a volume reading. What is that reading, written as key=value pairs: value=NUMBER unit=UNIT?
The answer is value=0.36 unit=ft³
